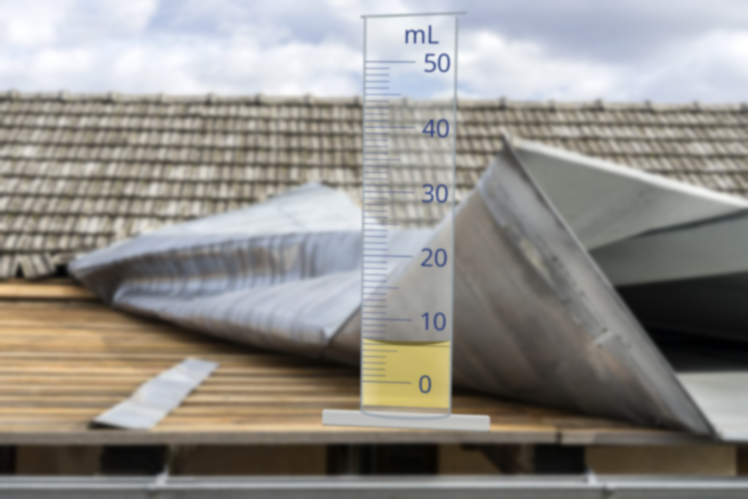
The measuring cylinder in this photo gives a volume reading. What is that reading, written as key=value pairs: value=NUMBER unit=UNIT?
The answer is value=6 unit=mL
